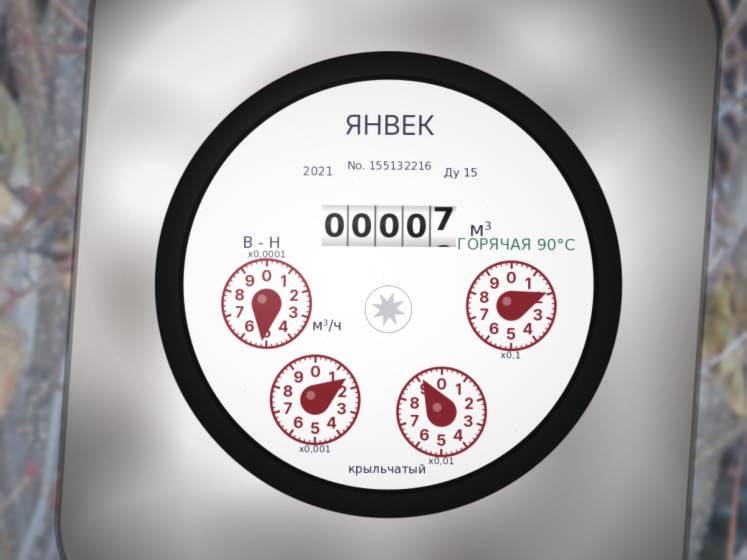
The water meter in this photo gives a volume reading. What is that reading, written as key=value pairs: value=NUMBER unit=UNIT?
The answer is value=7.1915 unit=m³
